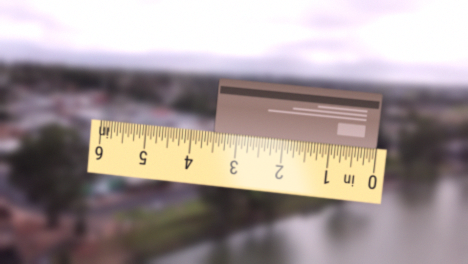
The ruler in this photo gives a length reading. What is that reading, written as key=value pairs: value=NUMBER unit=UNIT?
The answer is value=3.5 unit=in
